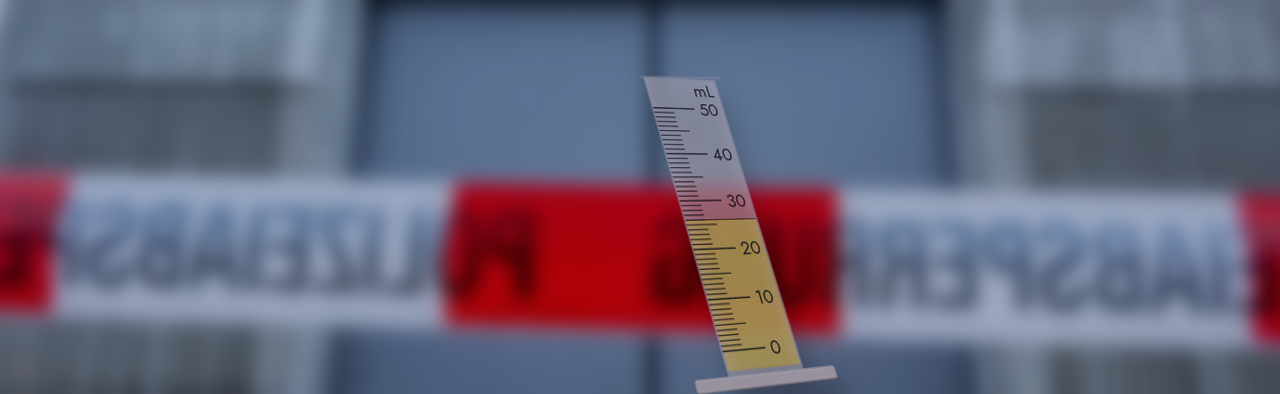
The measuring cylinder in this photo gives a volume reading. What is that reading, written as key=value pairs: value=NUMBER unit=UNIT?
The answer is value=26 unit=mL
